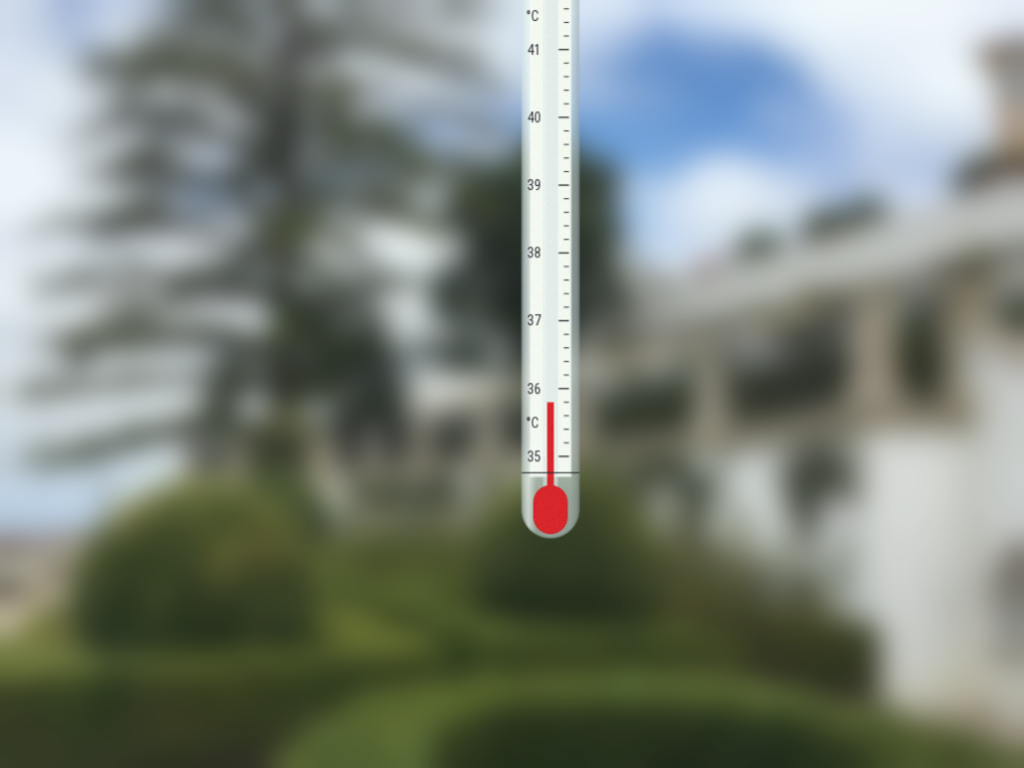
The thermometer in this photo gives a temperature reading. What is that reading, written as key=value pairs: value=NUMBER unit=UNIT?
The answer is value=35.8 unit=°C
